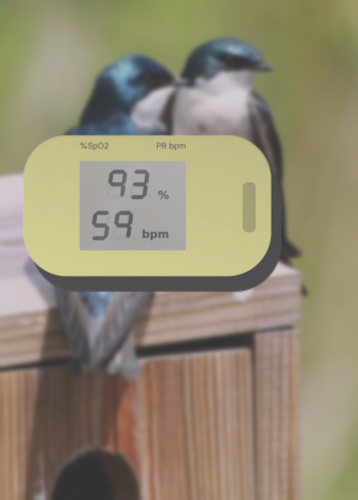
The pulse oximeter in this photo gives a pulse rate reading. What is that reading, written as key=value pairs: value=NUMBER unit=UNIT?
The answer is value=59 unit=bpm
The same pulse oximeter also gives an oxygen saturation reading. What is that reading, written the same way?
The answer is value=93 unit=%
